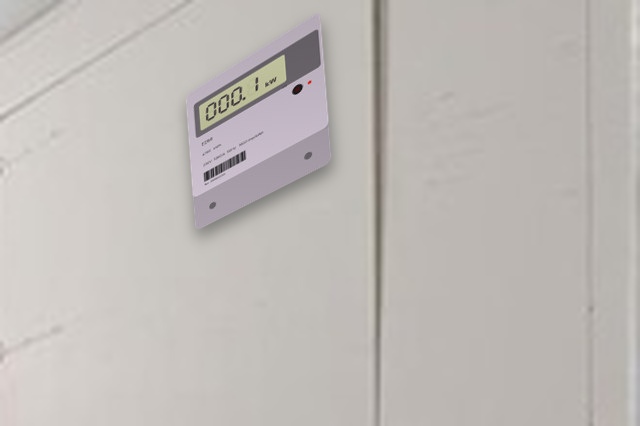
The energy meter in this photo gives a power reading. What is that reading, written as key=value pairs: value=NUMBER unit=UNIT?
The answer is value=0.1 unit=kW
